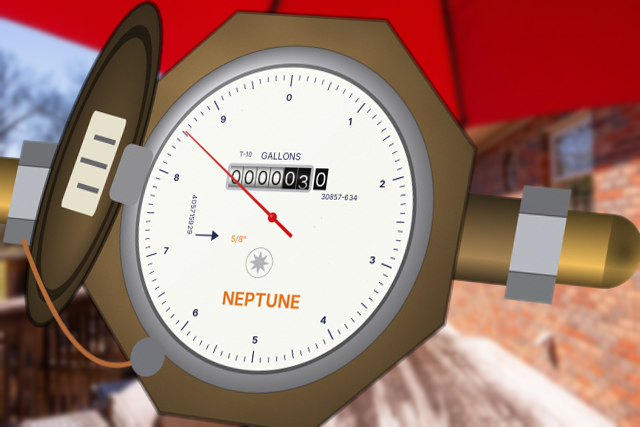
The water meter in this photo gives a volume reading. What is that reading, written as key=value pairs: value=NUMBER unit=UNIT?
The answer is value=28.5 unit=gal
